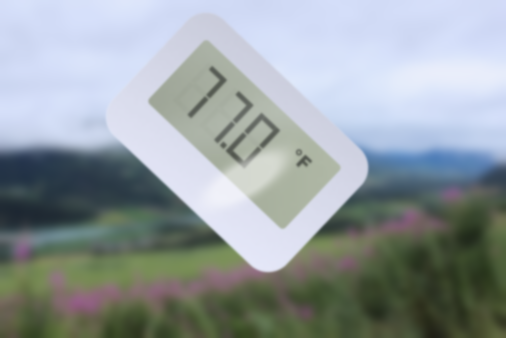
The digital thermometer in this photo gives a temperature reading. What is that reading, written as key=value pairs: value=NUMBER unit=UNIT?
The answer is value=77.0 unit=°F
